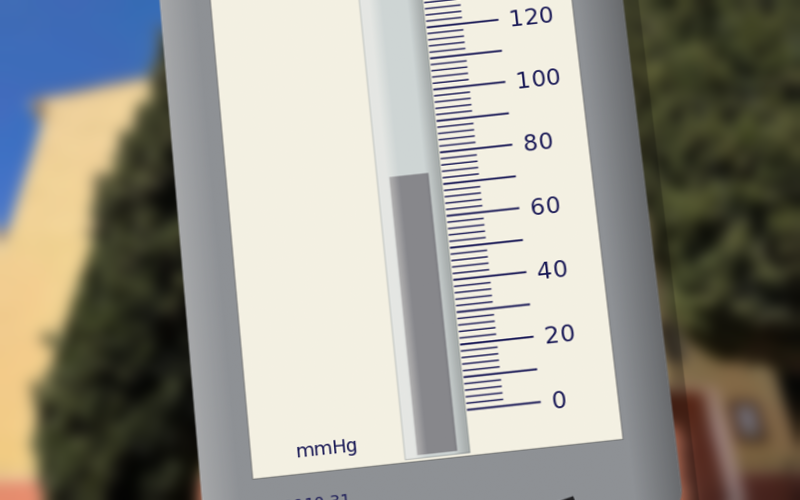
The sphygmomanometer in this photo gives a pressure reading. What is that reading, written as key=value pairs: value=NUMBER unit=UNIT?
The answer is value=74 unit=mmHg
